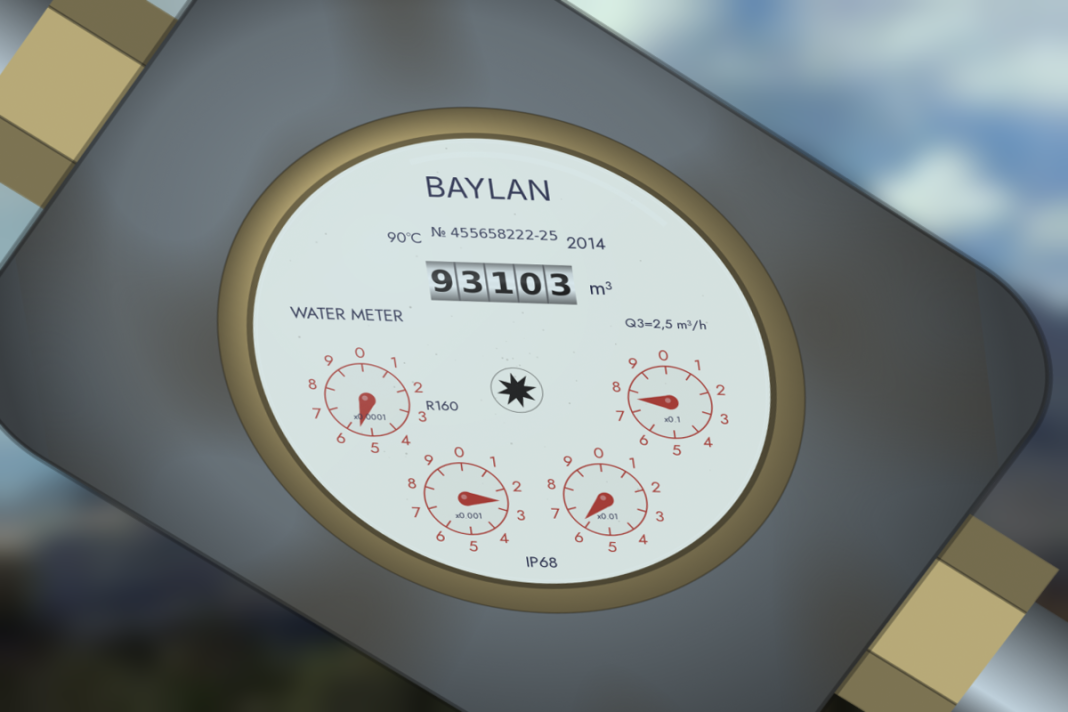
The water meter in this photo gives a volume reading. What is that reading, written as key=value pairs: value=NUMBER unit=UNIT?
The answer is value=93103.7625 unit=m³
